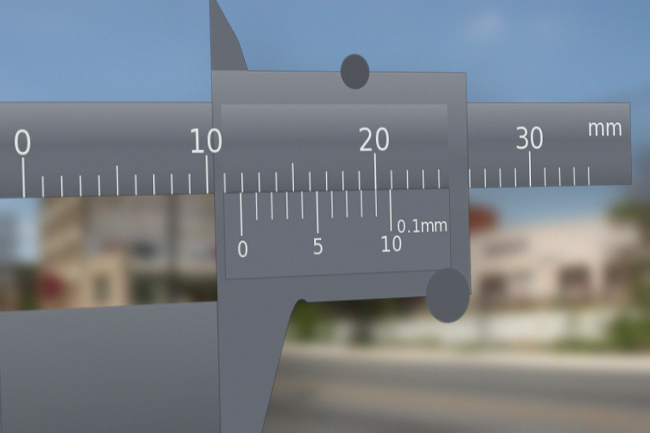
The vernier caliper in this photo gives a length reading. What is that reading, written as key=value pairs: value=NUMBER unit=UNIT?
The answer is value=11.9 unit=mm
